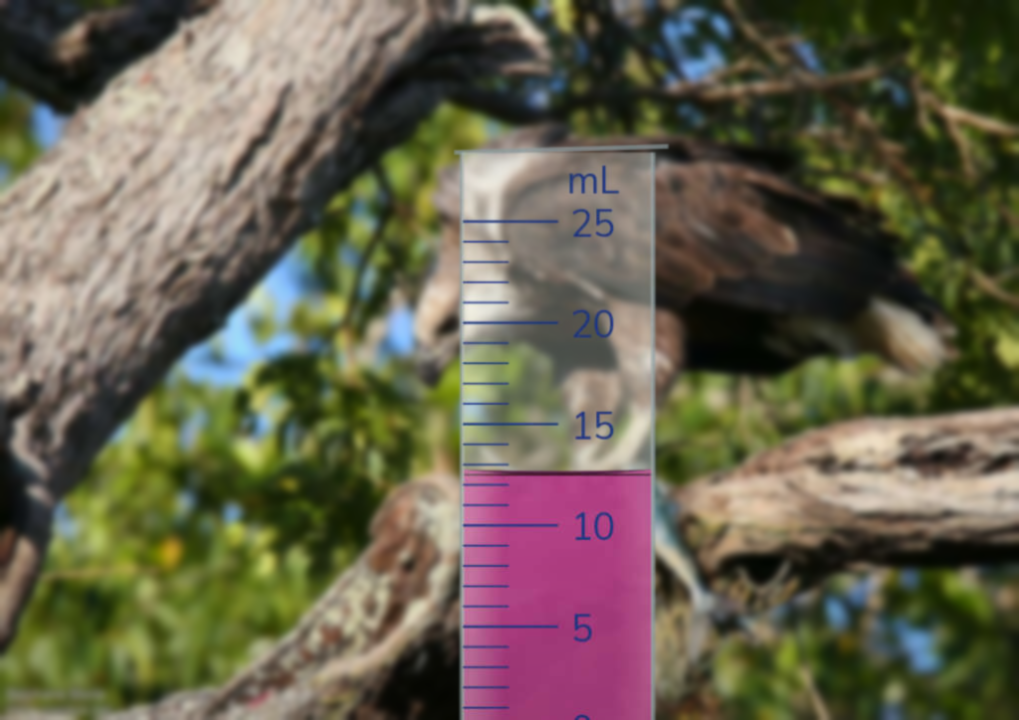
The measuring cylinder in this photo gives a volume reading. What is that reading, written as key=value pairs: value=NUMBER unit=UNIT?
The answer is value=12.5 unit=mL
